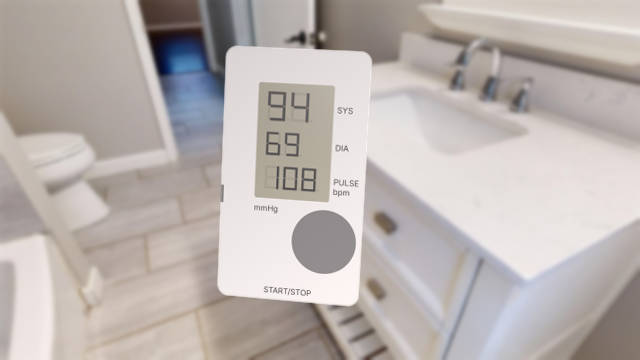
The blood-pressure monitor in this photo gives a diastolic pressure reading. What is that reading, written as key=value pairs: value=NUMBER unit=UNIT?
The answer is value=69 unit=mmHg
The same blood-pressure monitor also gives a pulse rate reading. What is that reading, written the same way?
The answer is value=108 unit=bpm
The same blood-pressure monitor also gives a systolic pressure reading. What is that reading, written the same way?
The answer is value=94 unit=mmHg
